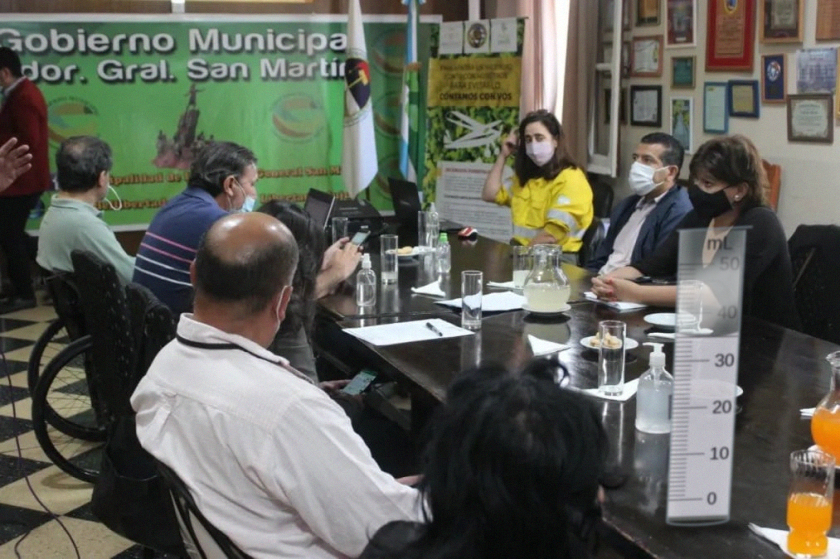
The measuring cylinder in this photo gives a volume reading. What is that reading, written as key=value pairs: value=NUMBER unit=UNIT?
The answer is value=35 unit=mL
